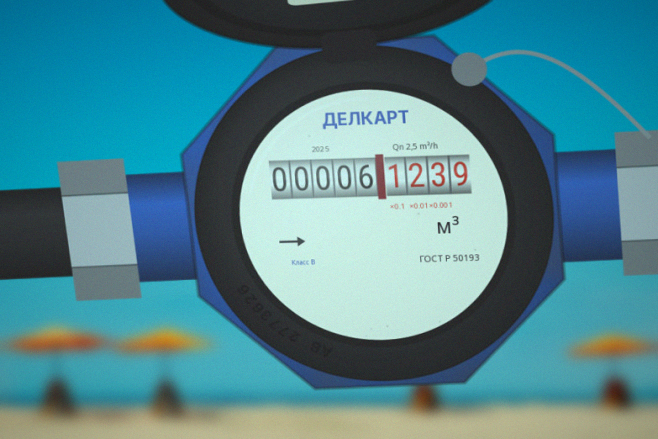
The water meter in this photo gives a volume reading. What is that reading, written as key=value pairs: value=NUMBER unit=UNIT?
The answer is value=6.1239 unit=m³
